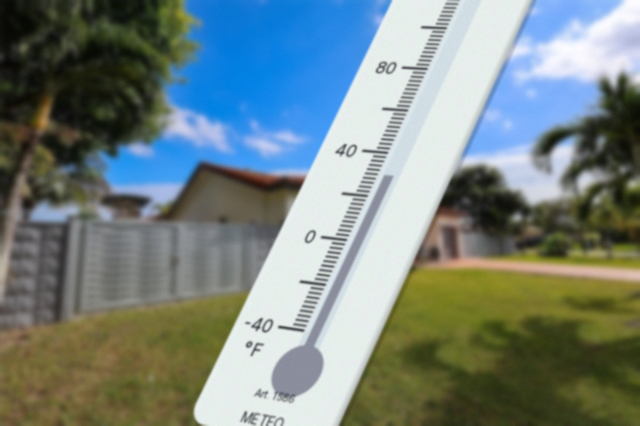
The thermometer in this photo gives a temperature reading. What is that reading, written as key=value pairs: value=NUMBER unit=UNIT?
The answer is value=30 unit=°F
